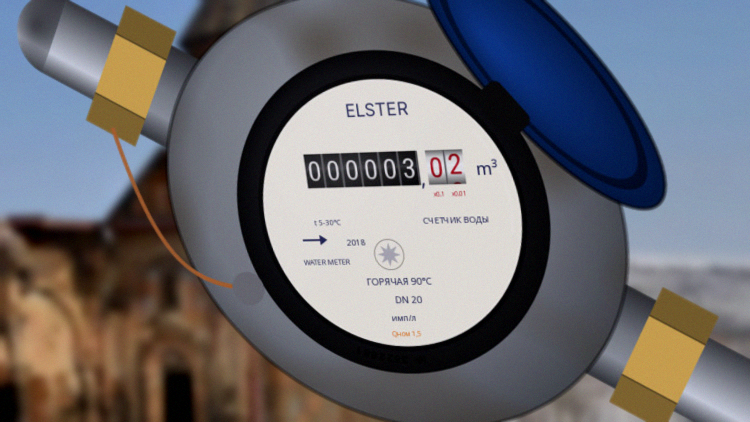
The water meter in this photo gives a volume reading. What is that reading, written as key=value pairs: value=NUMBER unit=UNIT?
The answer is value=3.02 unit=m³
